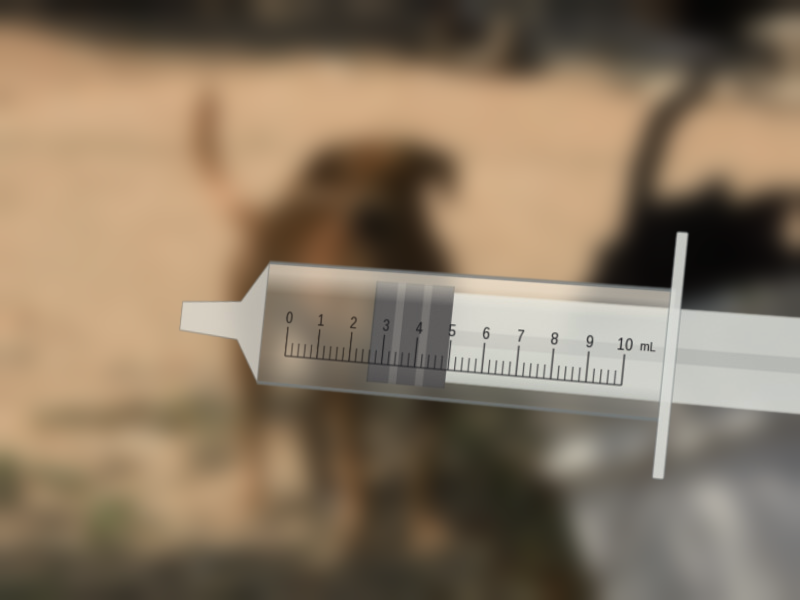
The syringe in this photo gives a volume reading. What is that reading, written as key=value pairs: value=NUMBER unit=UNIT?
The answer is value=2.6 unit=mL
